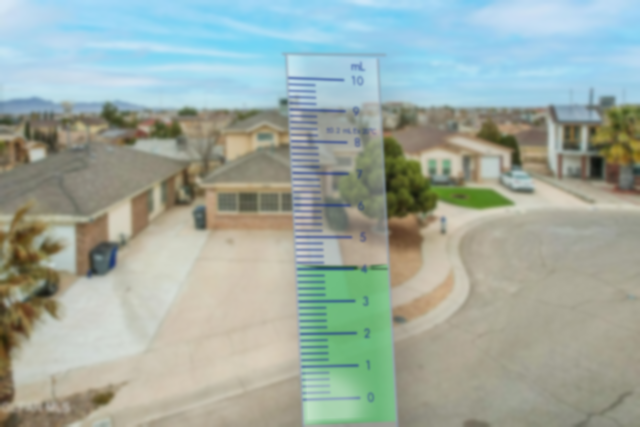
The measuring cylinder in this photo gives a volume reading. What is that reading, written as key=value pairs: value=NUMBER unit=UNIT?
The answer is value=4 unit=mL
